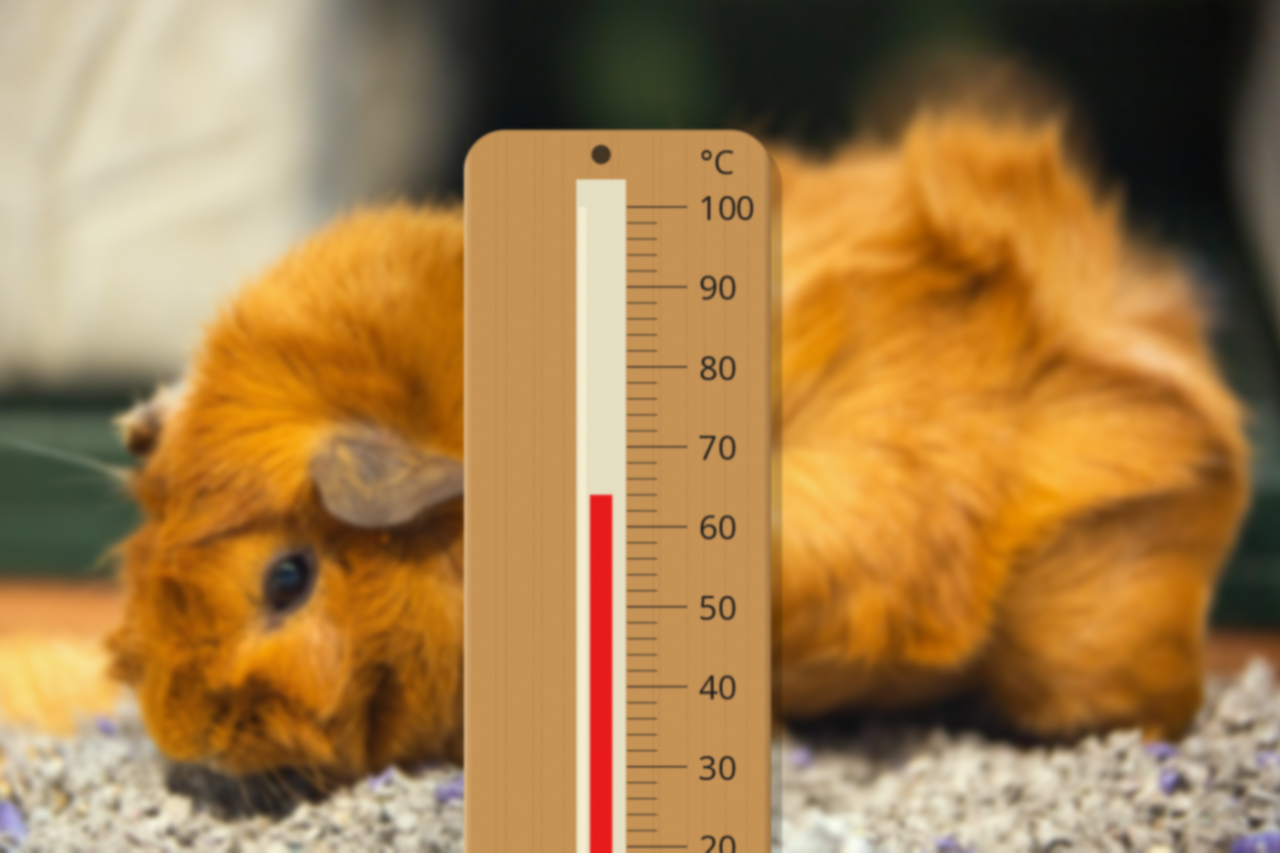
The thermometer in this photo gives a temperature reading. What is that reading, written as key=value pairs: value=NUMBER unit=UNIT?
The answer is value=64 unit=°C
